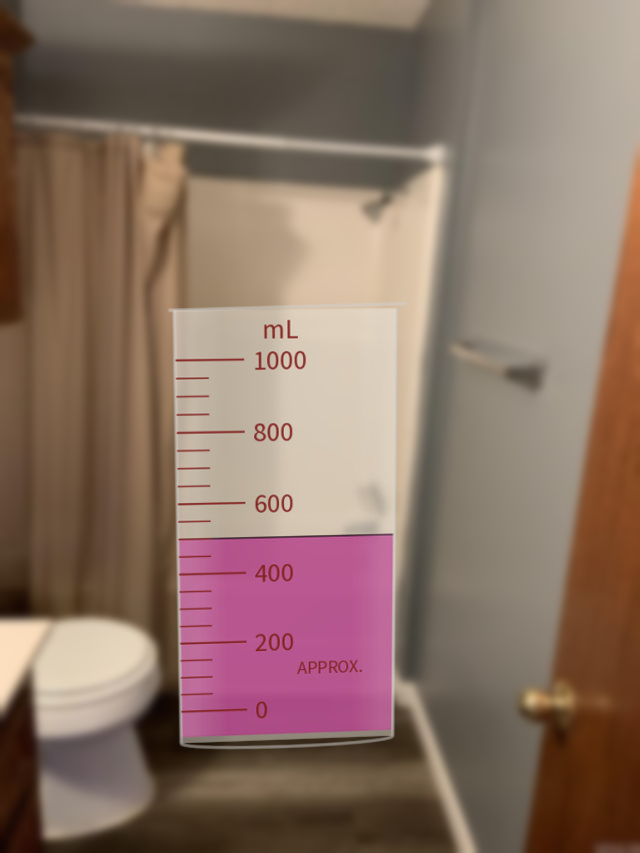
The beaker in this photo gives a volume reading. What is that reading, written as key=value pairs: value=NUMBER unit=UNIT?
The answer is value=500 unit=mL
